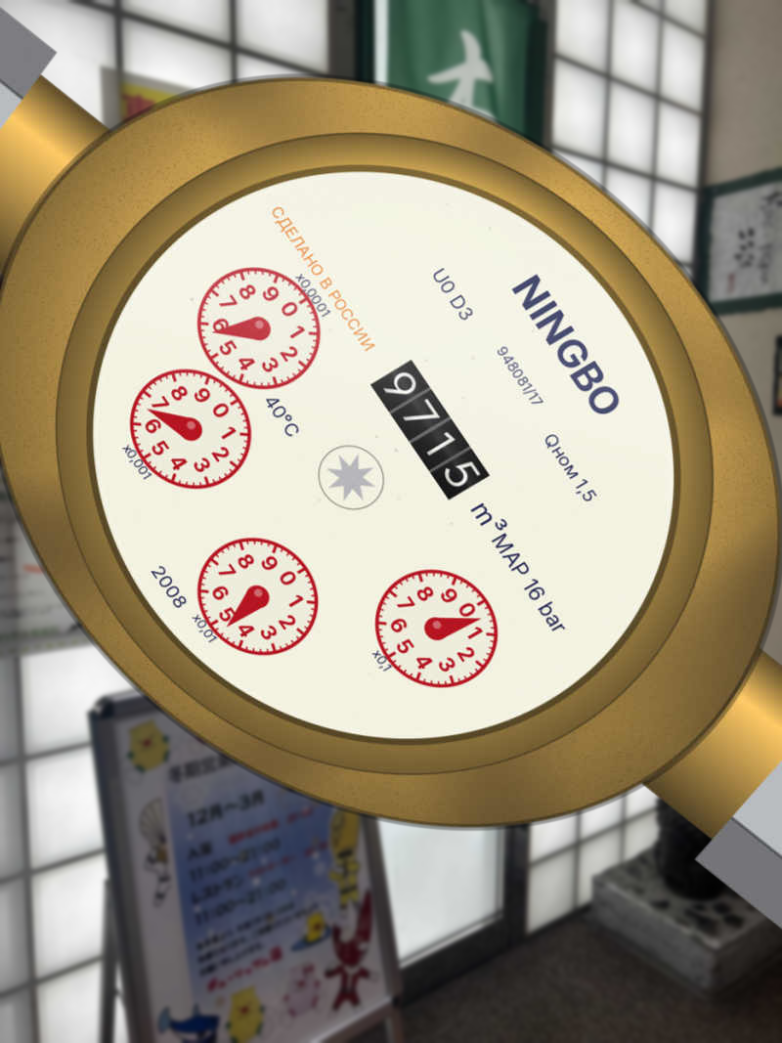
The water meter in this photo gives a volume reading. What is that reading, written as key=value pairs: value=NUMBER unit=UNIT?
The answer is value=9715.0465 unit=m³
